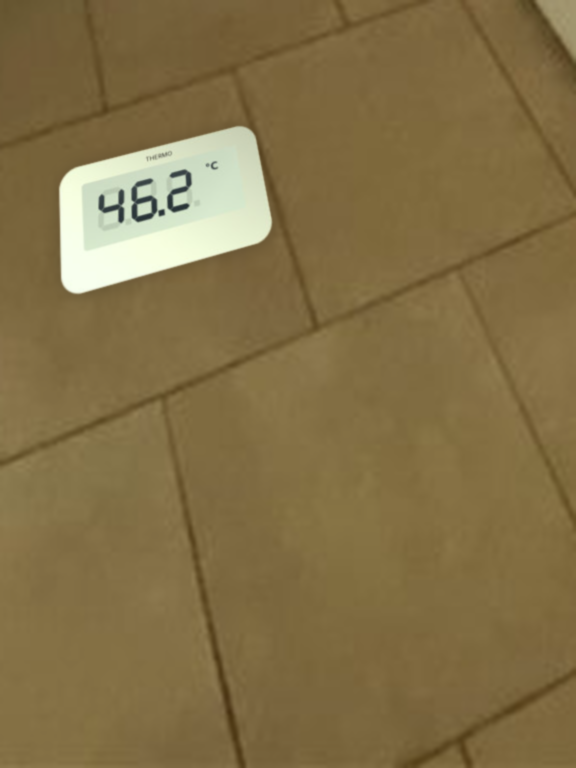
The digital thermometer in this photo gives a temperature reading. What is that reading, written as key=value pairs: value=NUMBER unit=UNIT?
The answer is value=46.2 unit=°C
